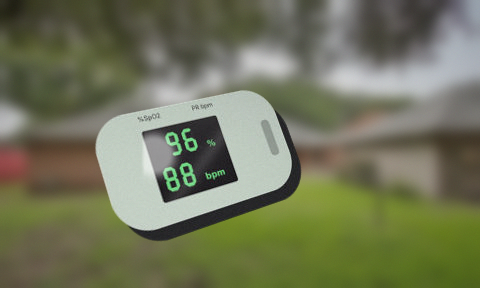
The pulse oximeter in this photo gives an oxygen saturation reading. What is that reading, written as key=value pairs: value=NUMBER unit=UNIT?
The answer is value=96 unit=%
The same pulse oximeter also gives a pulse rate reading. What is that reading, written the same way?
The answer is value=88 unit=bpm
